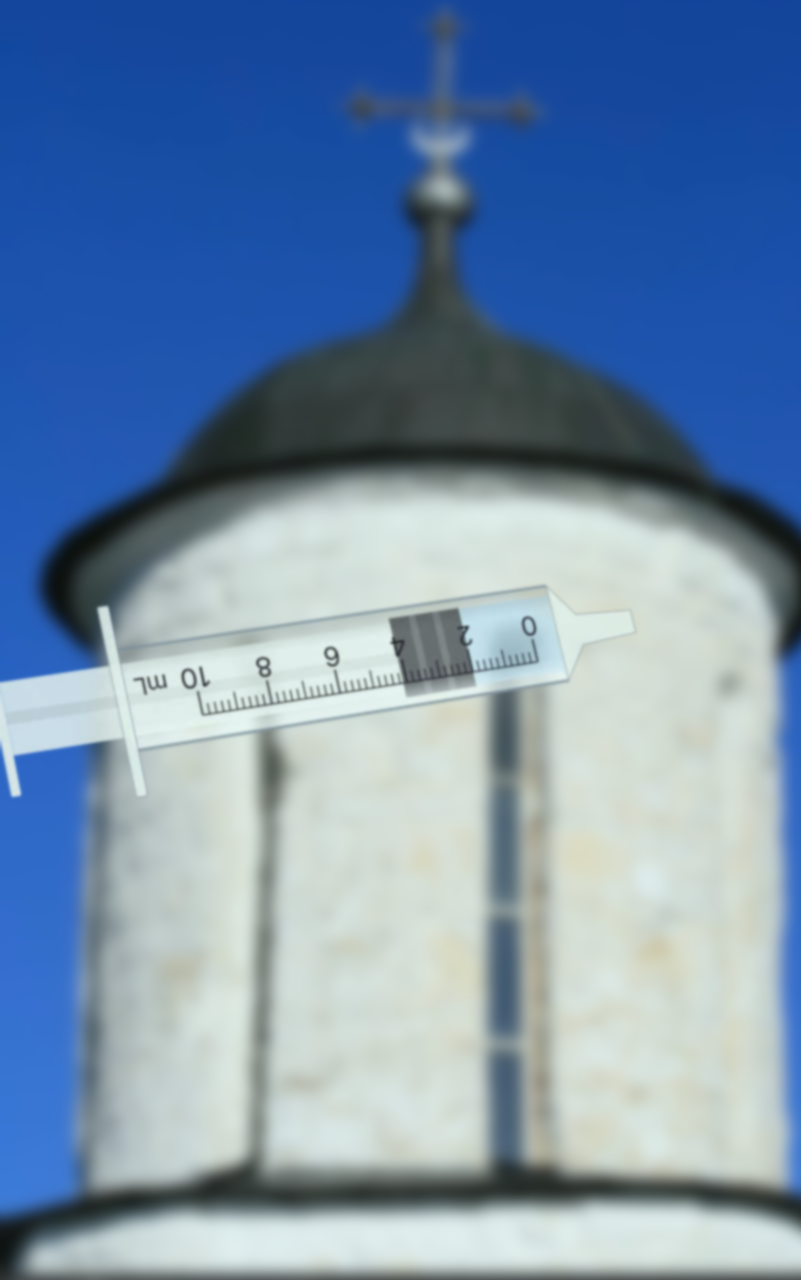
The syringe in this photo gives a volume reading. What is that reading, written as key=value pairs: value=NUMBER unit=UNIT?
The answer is value=2 unit=mL
